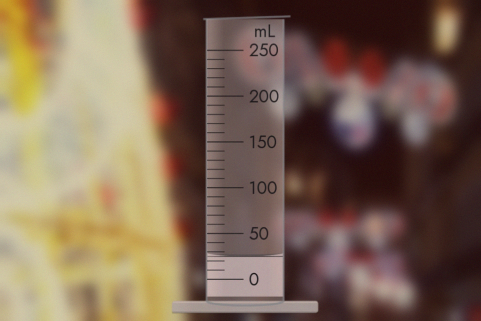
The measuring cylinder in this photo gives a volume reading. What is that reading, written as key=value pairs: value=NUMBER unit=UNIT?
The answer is value=25 unit=mL
